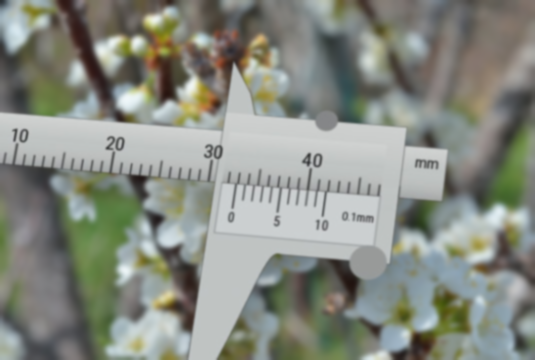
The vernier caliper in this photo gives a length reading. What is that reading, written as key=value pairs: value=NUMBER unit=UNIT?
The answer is value=32.8 unit=mm
